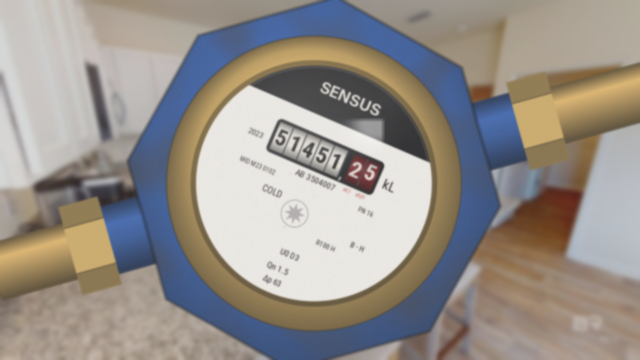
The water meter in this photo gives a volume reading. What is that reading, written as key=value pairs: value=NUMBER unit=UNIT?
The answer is value=51451.25 unit=kL
